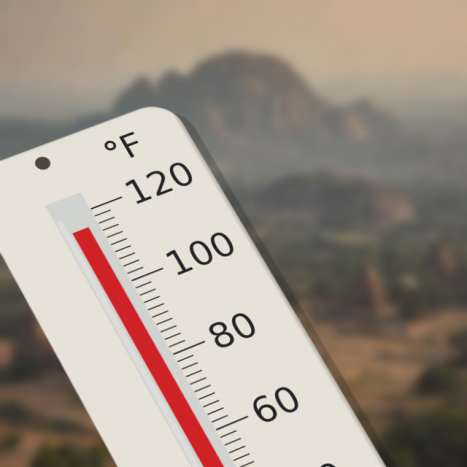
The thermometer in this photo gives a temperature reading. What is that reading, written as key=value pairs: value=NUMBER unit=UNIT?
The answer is value=116 unit=°F
